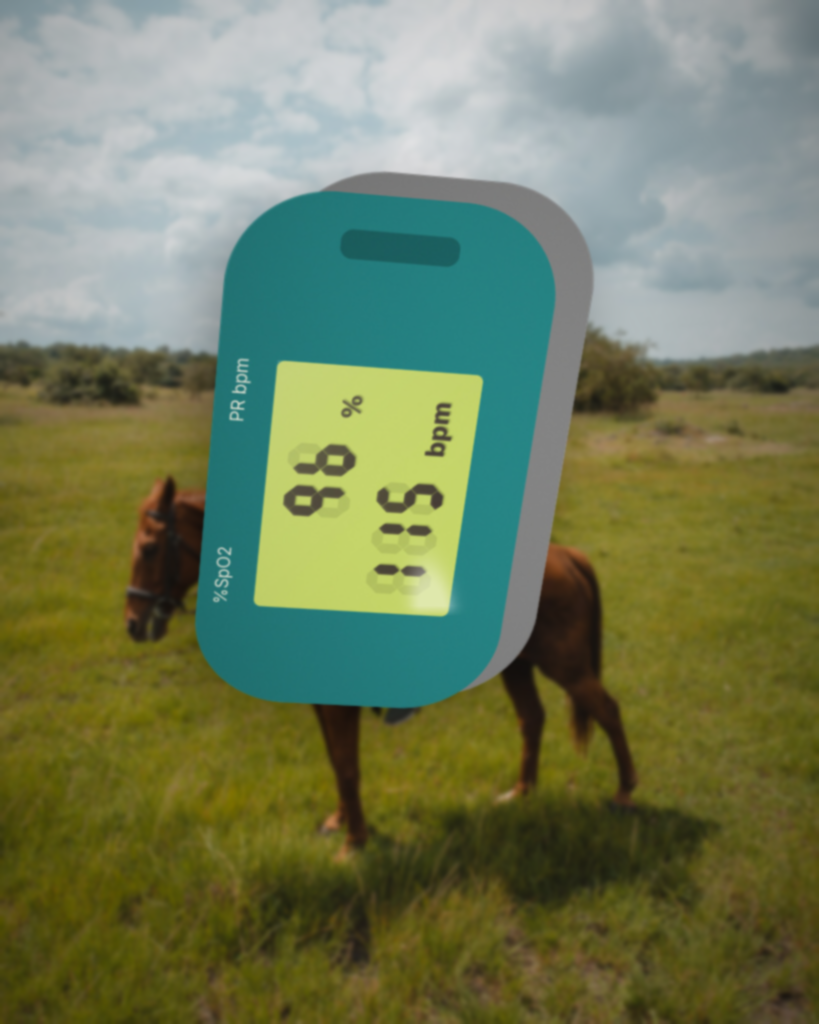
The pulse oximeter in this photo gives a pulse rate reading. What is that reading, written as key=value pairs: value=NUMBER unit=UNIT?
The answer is value=115 unit=bpm
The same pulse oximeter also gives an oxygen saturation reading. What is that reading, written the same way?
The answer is value=96 unit=%
